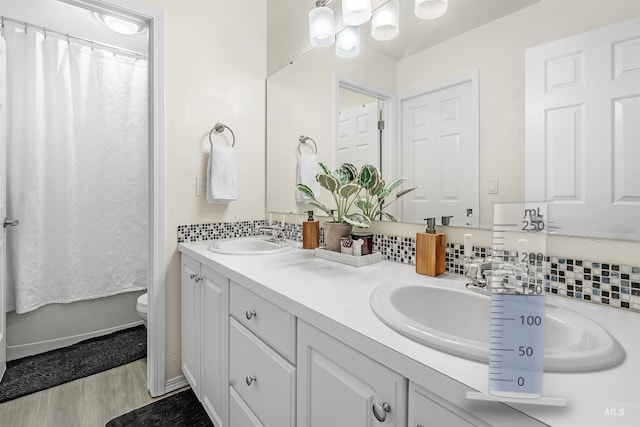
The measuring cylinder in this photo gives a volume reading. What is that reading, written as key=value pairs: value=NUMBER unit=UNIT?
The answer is value=140 unit=mL
